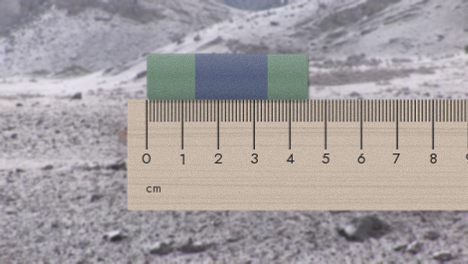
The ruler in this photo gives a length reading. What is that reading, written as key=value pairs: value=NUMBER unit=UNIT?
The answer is value=4.5 unit=cm
